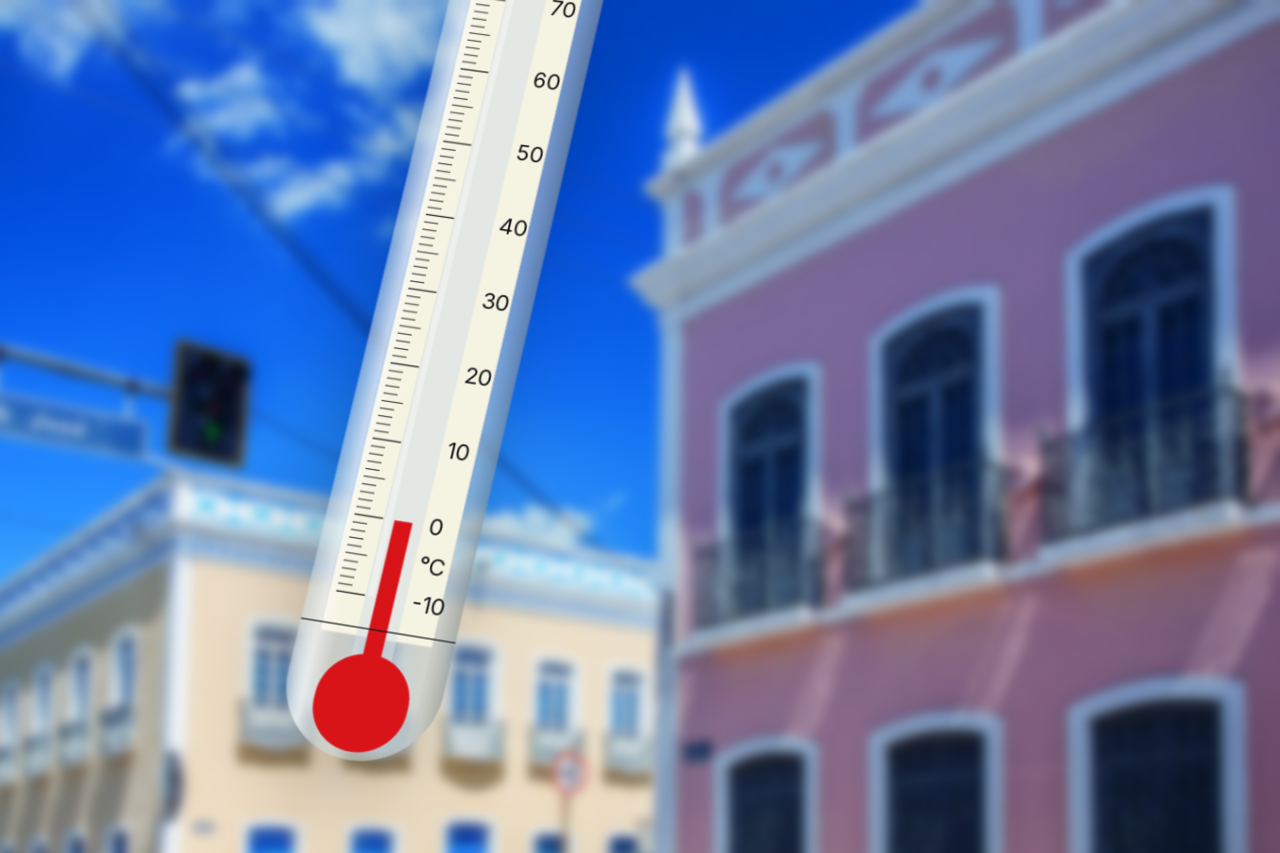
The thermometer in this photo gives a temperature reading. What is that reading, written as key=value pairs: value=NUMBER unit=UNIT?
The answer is value=0 unit=°C
